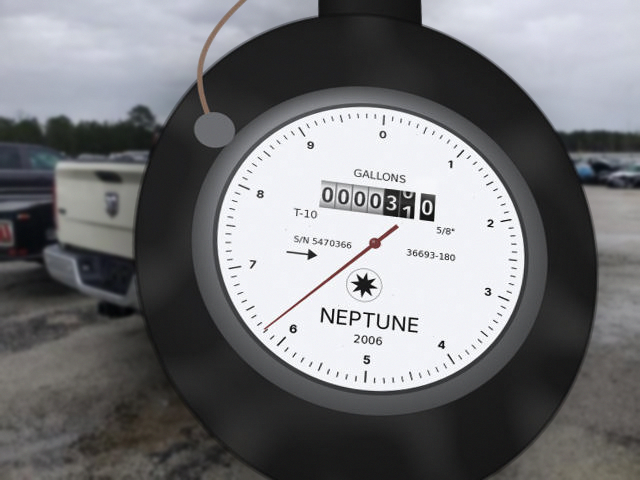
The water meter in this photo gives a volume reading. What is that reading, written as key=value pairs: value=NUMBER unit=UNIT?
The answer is value=306.2 unit=gal
